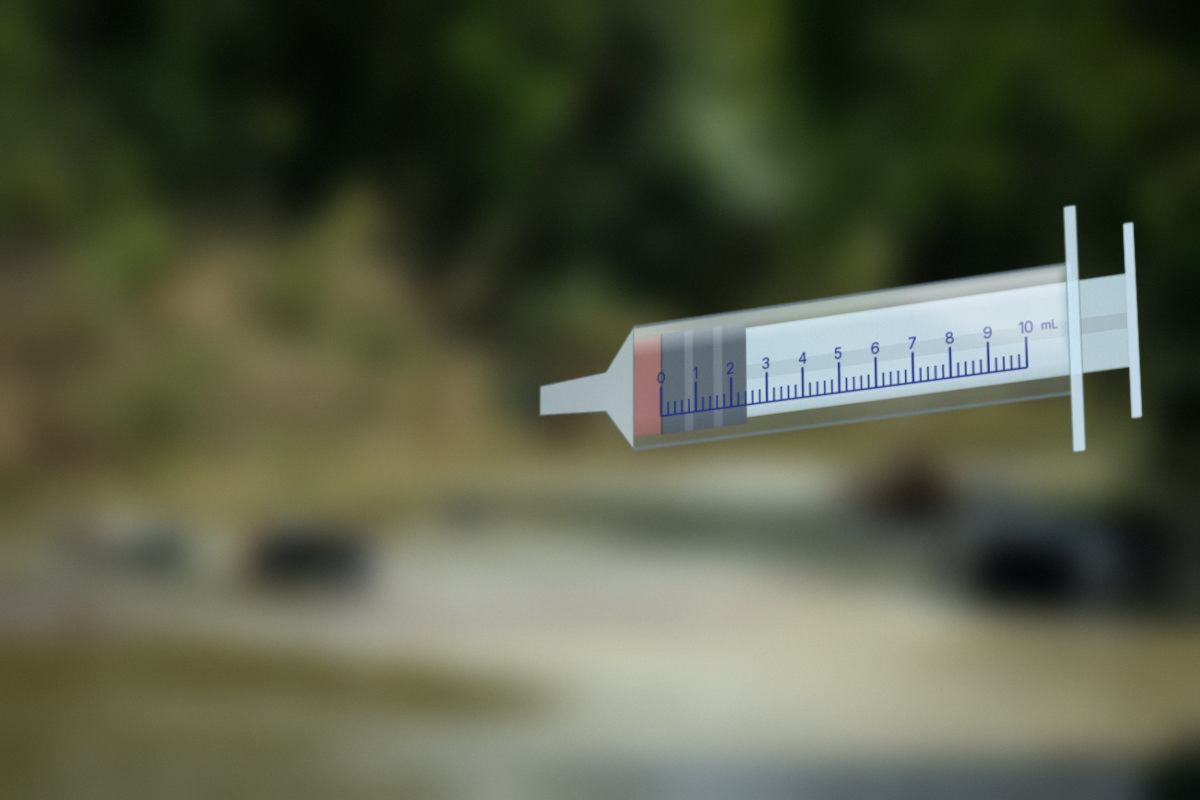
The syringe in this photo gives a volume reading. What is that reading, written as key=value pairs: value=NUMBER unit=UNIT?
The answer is value=0 unit=mL
